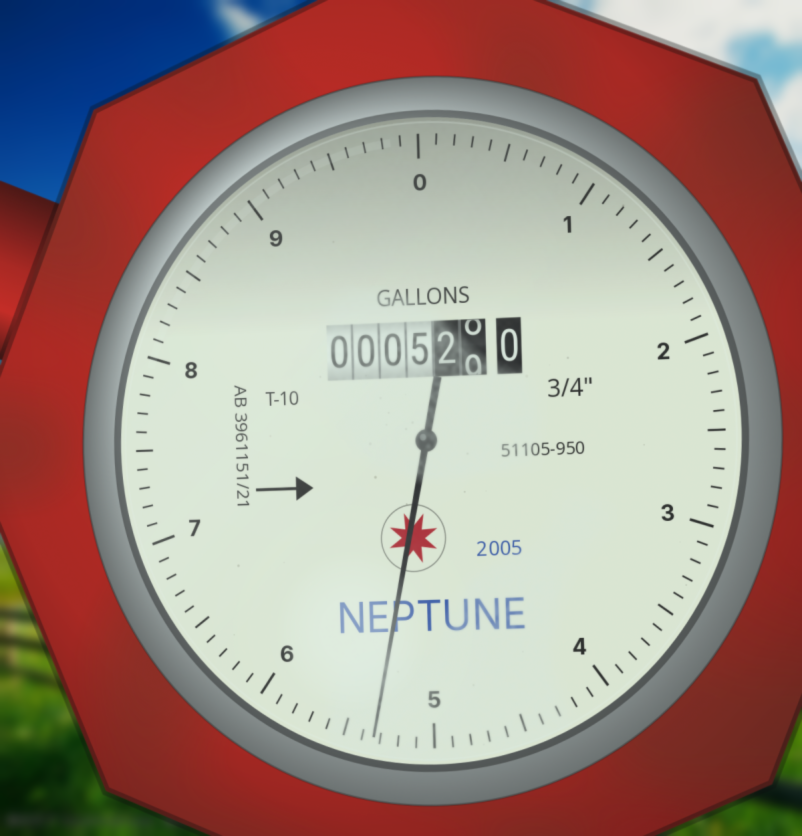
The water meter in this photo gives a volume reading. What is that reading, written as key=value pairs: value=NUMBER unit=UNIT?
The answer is value=5285.3 unit=gal
